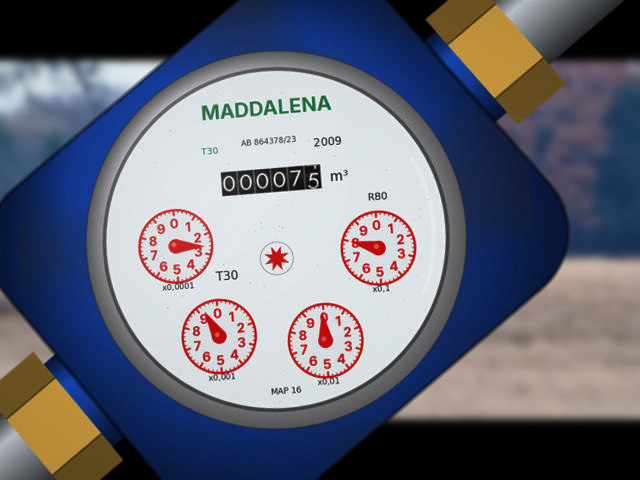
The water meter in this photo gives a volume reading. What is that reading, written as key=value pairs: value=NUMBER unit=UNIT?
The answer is value=74.7992 unit=m³
